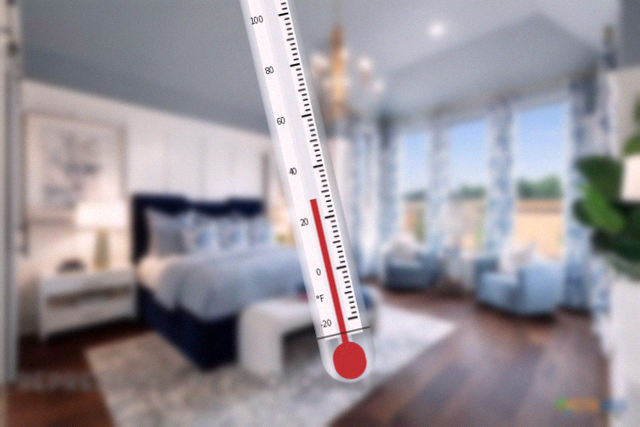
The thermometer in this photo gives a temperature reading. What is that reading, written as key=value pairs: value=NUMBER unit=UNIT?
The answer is value=28 unit=°F
